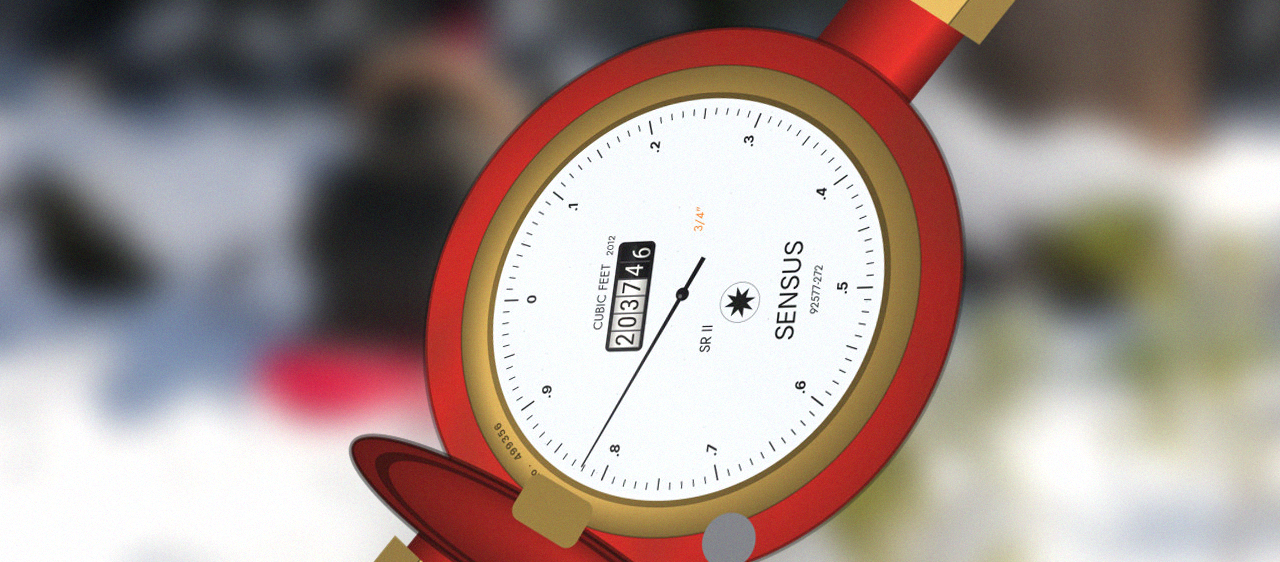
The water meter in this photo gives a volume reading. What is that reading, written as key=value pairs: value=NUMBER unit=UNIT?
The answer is value=203745.82 unit=ft³
